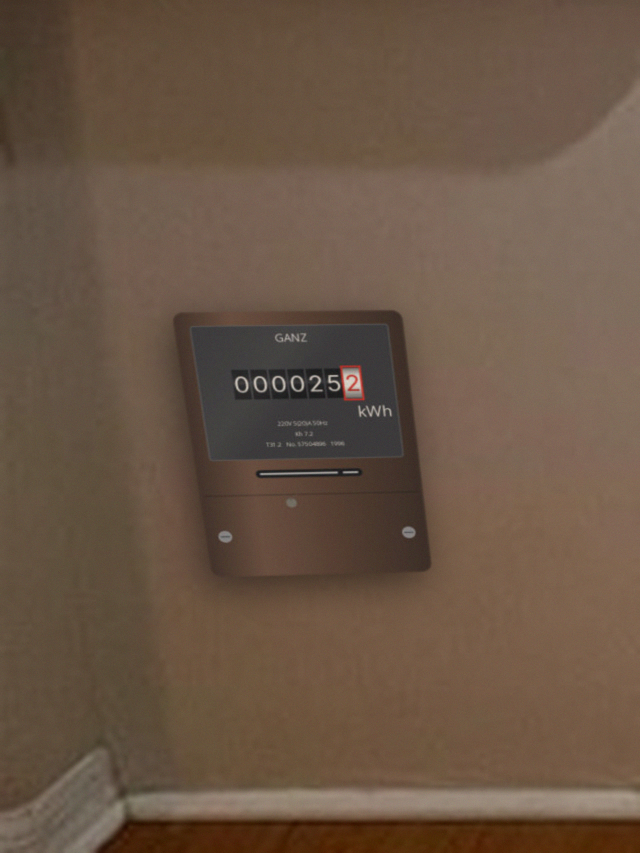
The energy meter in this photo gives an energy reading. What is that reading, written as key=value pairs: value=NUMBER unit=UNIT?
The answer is value=25.2 unit=kWh
